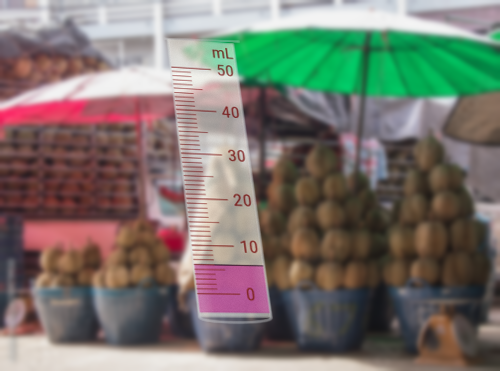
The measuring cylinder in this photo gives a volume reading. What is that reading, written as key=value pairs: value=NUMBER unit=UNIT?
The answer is value=6 unit=mL
